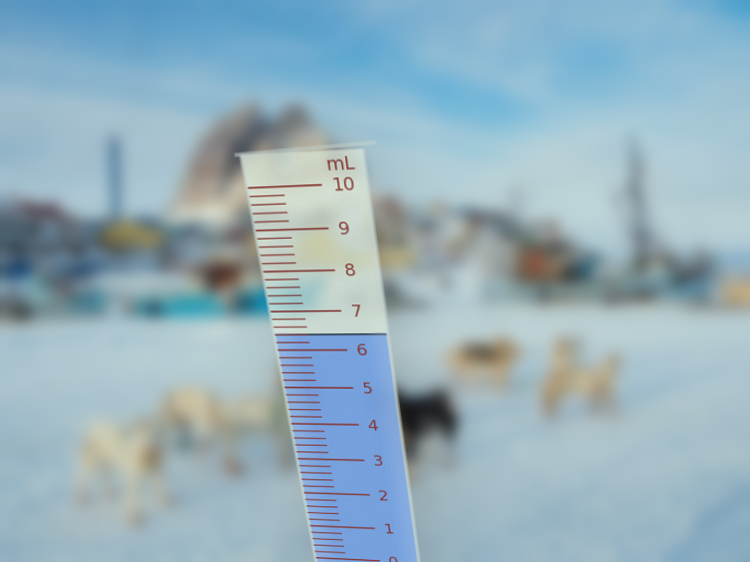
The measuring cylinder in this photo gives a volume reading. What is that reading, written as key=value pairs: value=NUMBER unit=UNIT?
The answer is value=6.4 unit=mL
